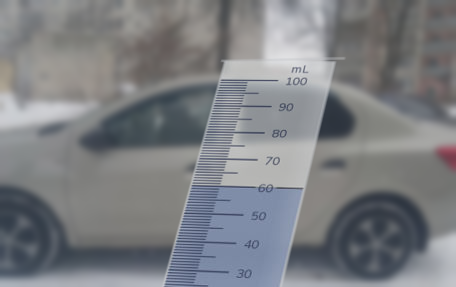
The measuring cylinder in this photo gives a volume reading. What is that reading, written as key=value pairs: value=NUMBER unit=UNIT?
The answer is value=60 unit=mL
